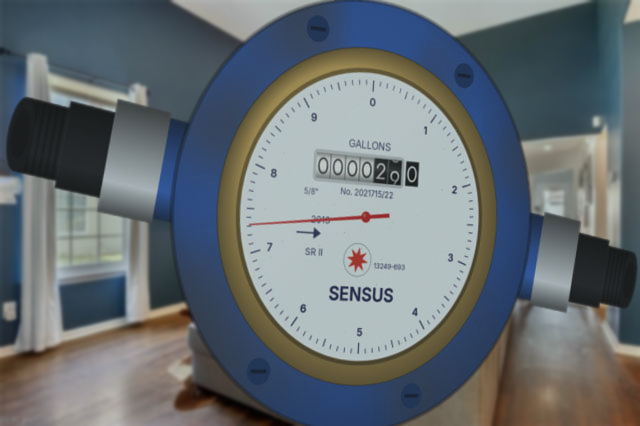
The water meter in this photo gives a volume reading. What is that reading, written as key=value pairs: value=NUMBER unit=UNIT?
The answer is value=287.3 unit=gal
